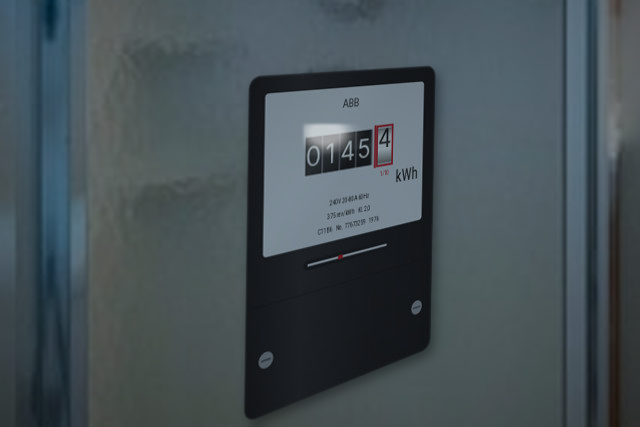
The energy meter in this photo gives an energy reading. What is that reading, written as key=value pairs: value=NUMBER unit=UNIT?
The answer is value=145.4 unit=kWh
